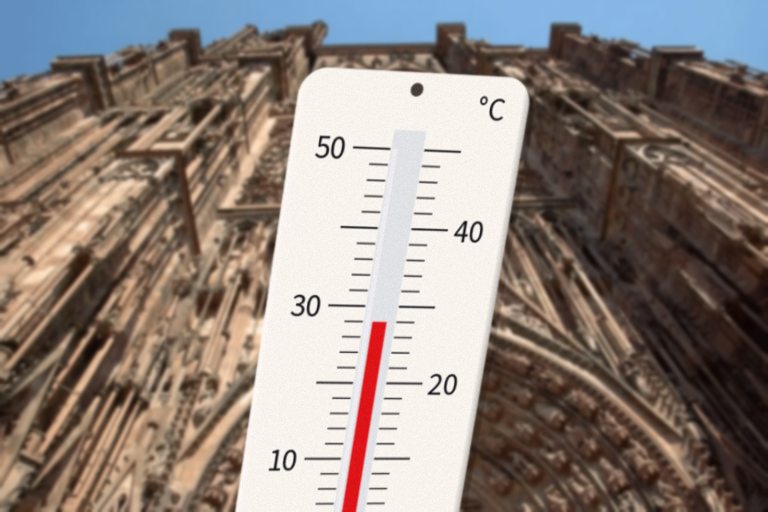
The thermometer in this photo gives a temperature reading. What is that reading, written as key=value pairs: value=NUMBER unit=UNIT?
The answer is value=28 unit=°C
